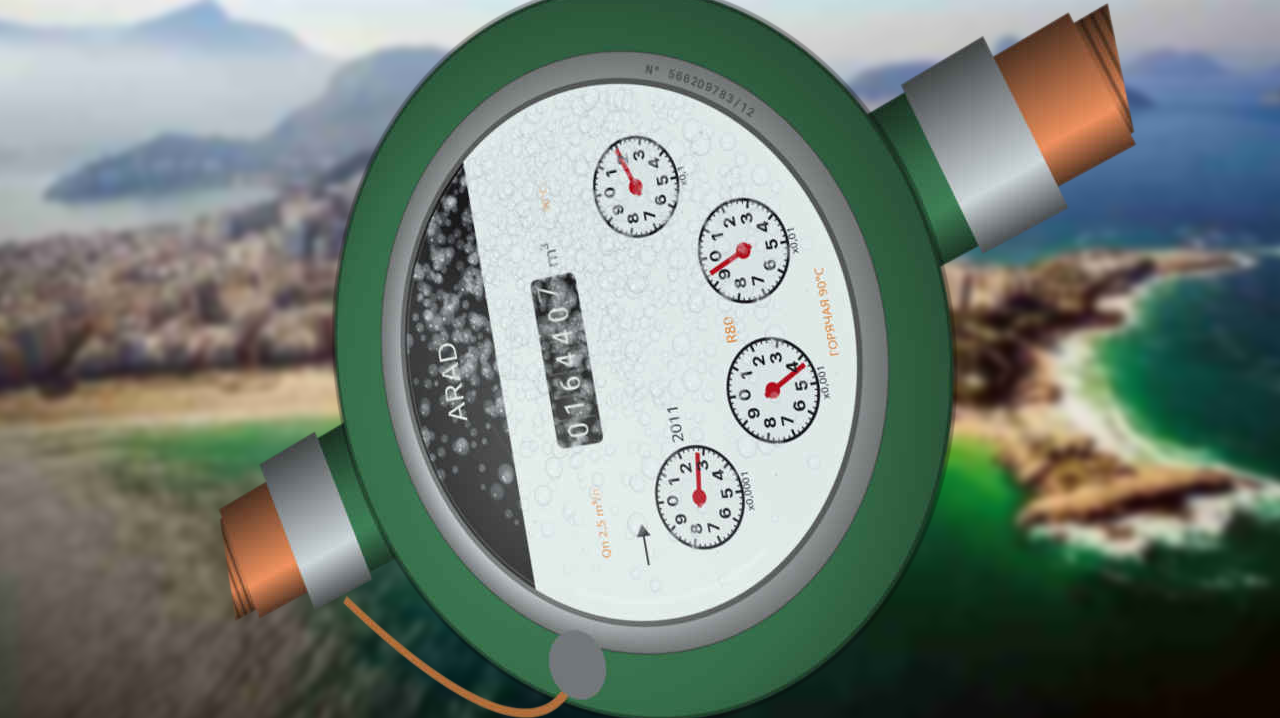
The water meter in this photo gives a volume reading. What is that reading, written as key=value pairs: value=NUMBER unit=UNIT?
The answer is value=164407.1942 unit=m³
